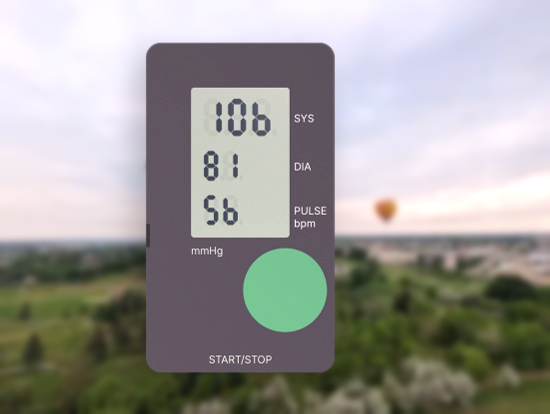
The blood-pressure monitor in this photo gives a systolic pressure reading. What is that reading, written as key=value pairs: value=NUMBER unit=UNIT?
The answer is value=106 unit=mmHg
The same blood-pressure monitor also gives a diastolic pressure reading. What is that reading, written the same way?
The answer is value=81 unit=mmHg
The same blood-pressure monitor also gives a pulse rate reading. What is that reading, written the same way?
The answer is value=56 unit=bpm
